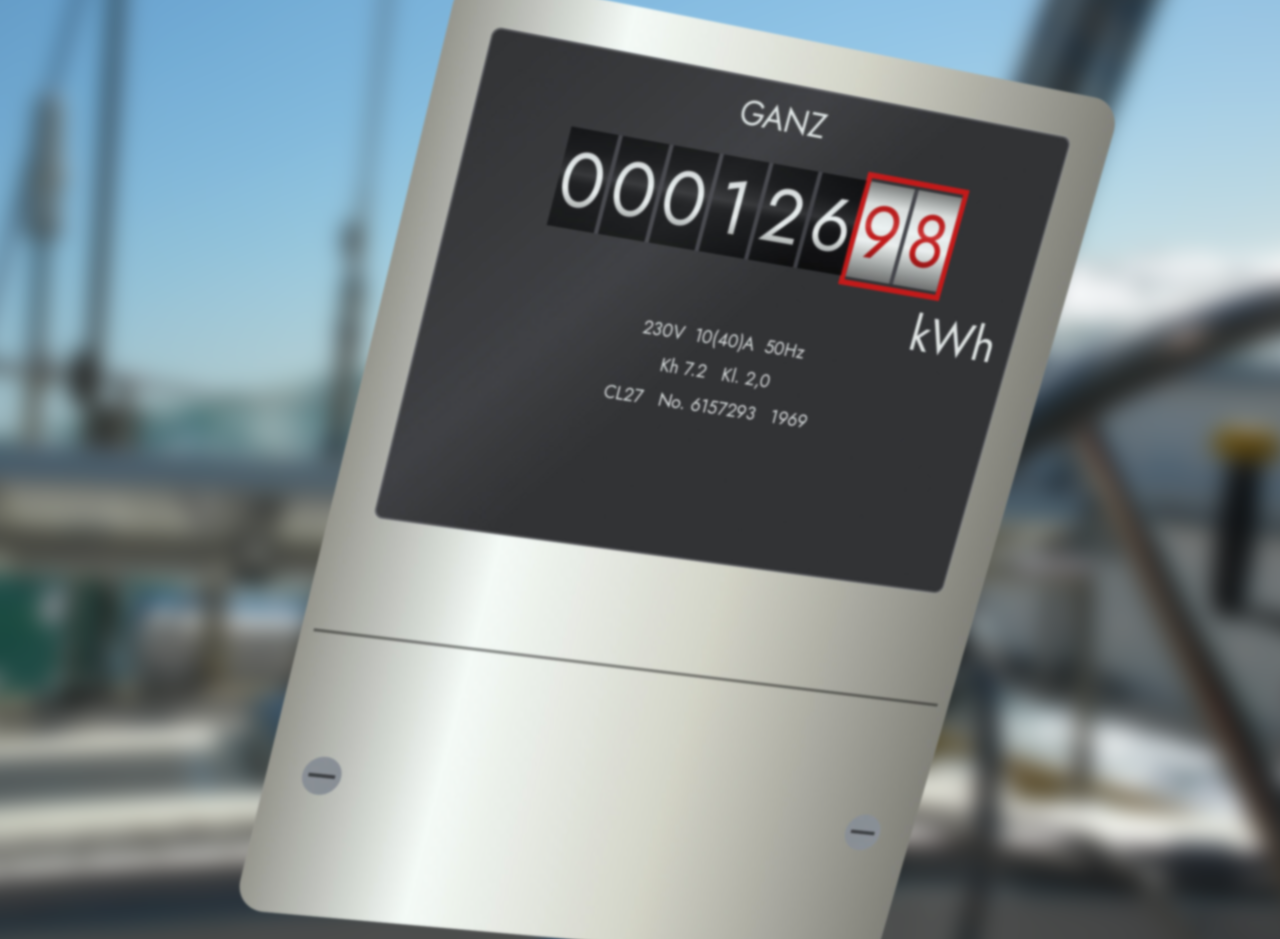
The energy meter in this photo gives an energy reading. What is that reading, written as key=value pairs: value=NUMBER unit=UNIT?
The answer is value=126.98 unit=kWh
